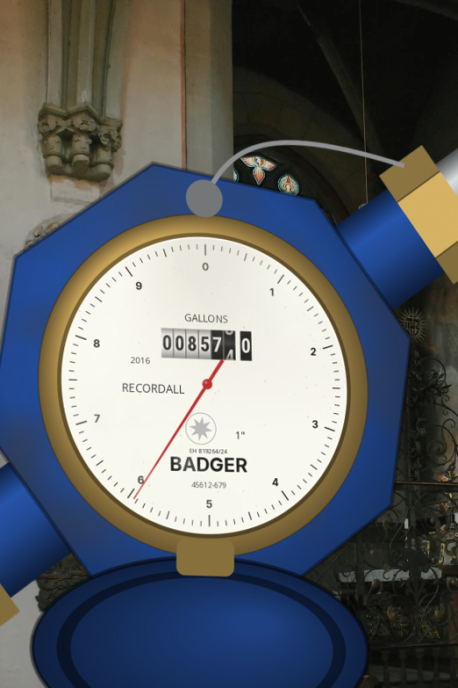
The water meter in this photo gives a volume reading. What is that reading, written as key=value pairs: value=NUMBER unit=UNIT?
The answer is value=85735.9 unit=gal
